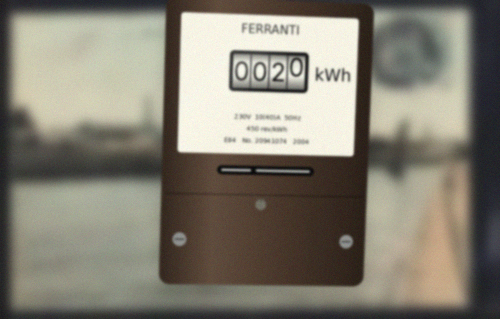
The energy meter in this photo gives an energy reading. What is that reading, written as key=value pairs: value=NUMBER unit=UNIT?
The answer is value=20 unit=kWh
